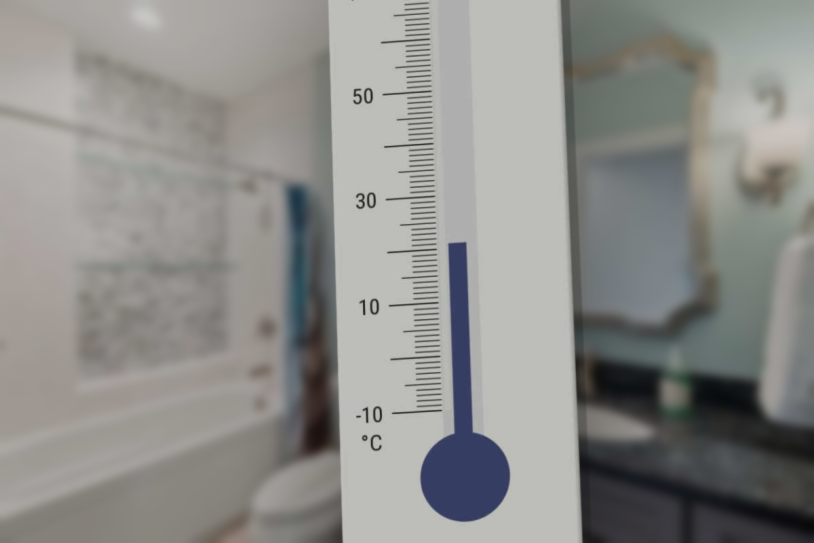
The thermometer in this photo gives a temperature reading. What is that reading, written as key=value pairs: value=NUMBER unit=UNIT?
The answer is value=21 unit=°C
